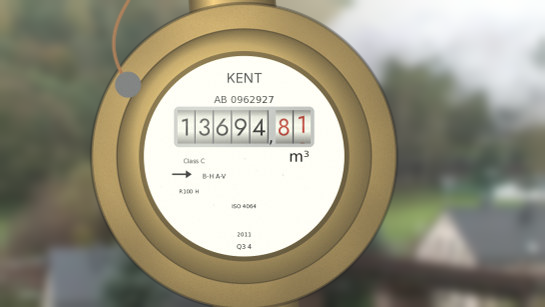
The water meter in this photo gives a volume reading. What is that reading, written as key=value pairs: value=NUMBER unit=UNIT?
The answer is value=13694.81 unit=m³
